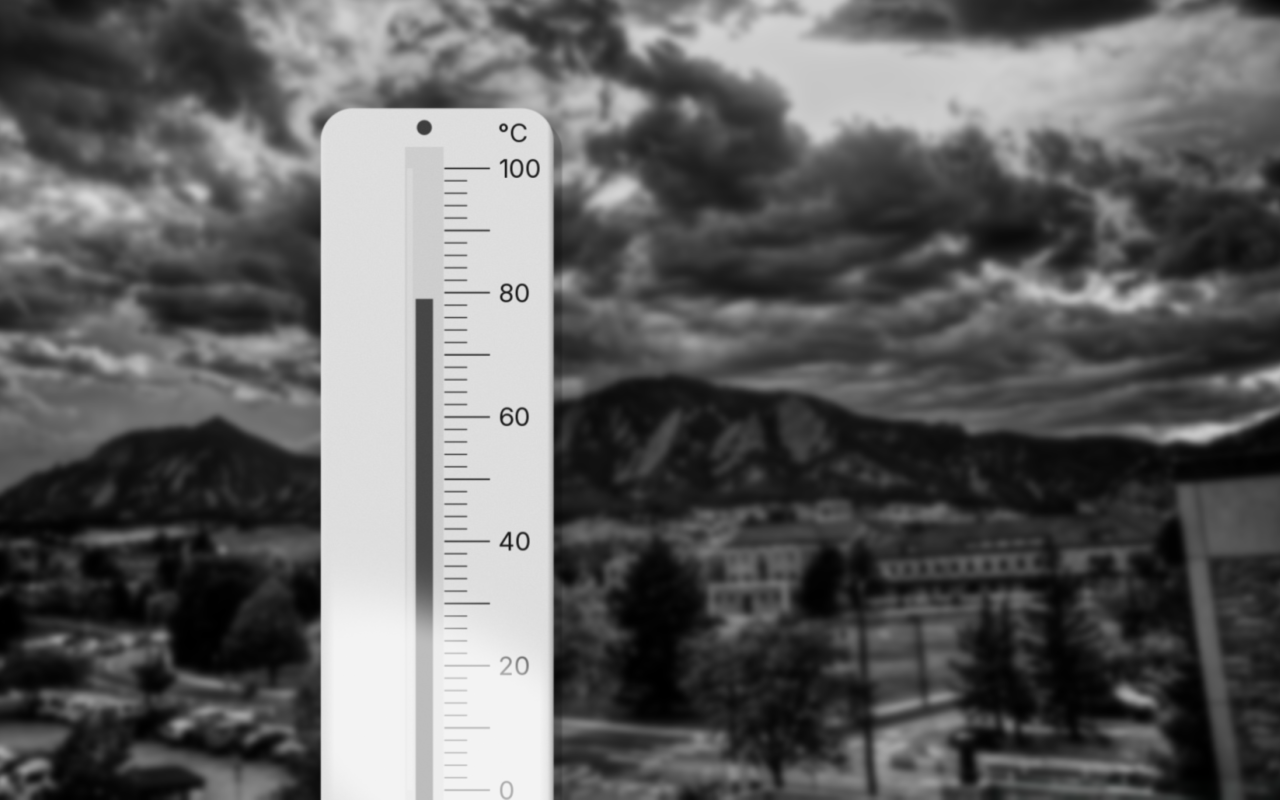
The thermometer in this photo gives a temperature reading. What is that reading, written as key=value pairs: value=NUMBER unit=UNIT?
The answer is value=79 unit=°C
